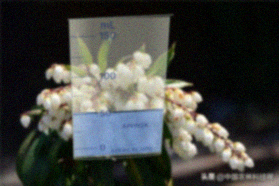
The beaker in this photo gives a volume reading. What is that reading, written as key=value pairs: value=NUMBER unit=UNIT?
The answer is value=50 unit=mL
